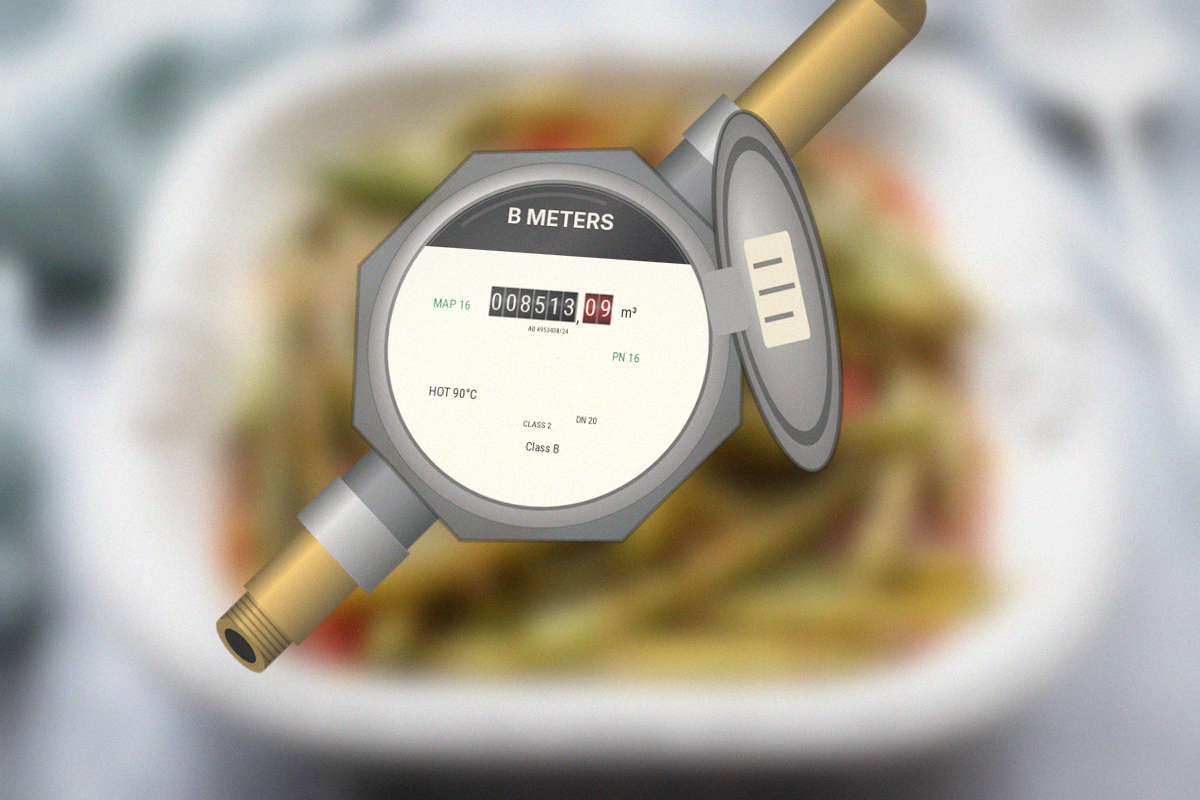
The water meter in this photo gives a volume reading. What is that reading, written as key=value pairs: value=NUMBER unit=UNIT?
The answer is value=8513.09 unit=m³
